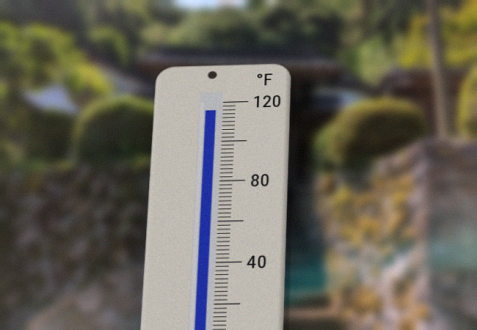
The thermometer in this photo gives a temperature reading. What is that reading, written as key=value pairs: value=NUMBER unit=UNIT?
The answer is value=116 unit=°F
